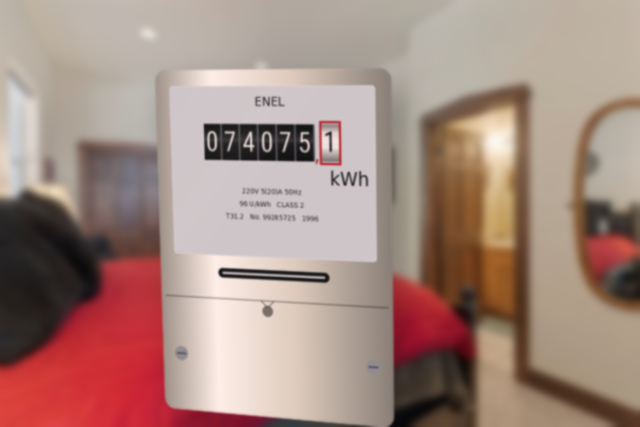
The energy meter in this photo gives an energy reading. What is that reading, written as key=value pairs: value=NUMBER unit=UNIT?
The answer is value=74075.1 unit=kWh
